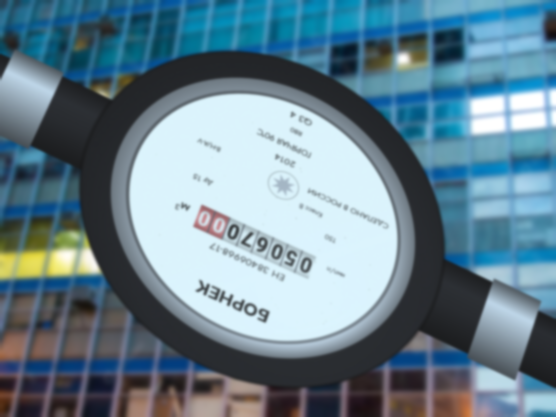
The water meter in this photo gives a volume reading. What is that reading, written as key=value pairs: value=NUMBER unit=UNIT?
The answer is value=50670.00 unit=m³
